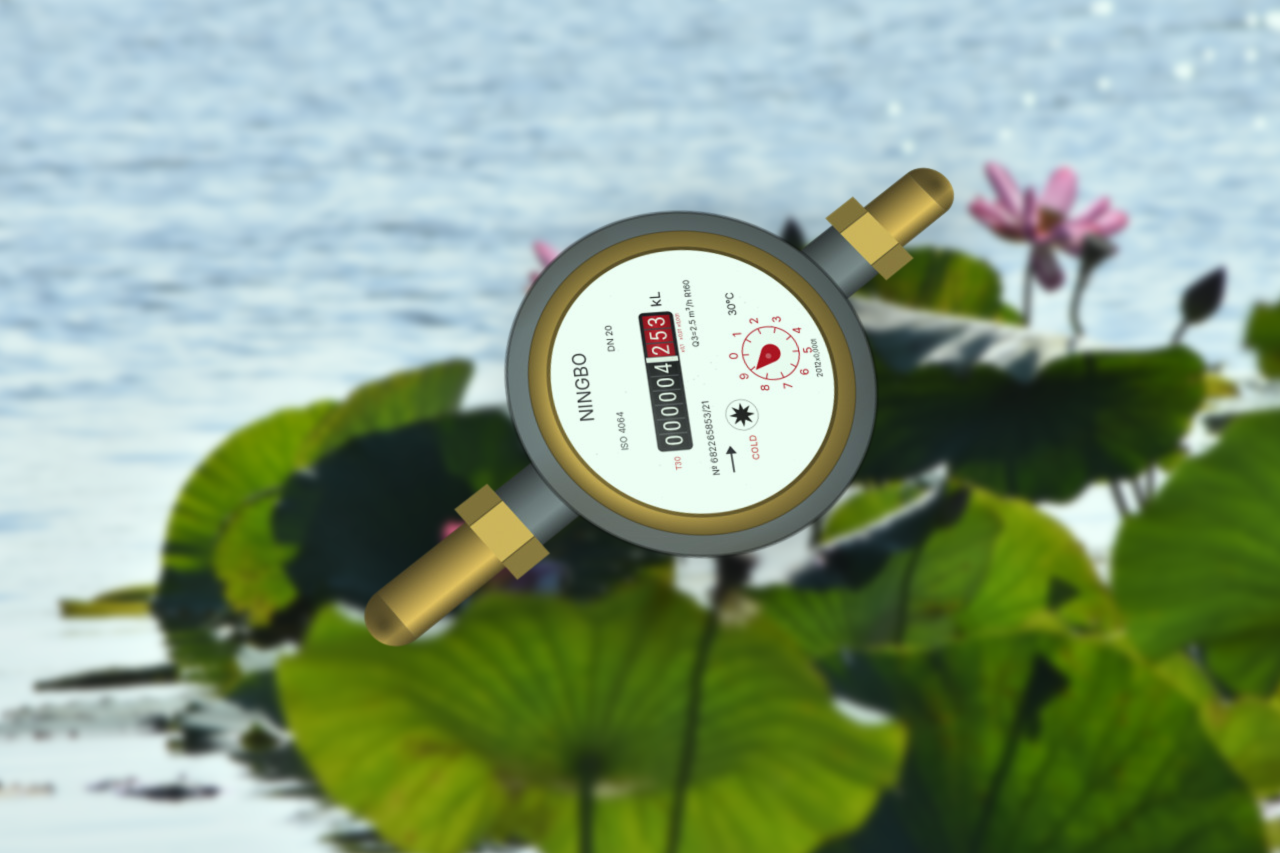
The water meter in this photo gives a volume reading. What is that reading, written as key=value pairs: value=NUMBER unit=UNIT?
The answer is value=4.2538 unit=kL
